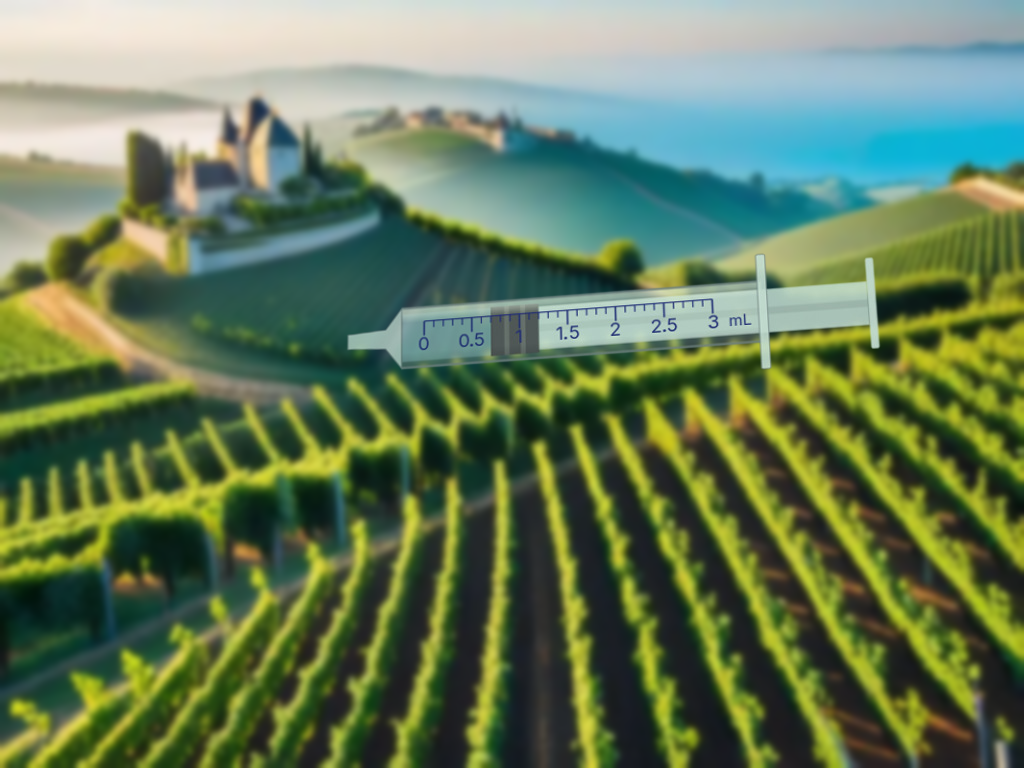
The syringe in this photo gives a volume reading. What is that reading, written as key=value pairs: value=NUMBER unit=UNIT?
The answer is value=0.7 unit=mL
